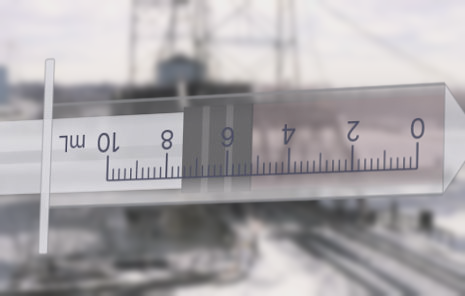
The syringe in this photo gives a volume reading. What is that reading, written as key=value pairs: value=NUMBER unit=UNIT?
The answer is value=5.2 unit=mL
